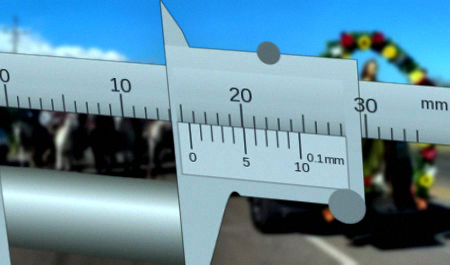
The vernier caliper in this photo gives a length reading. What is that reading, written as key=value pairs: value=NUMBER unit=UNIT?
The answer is value=15.6 unit=mm
